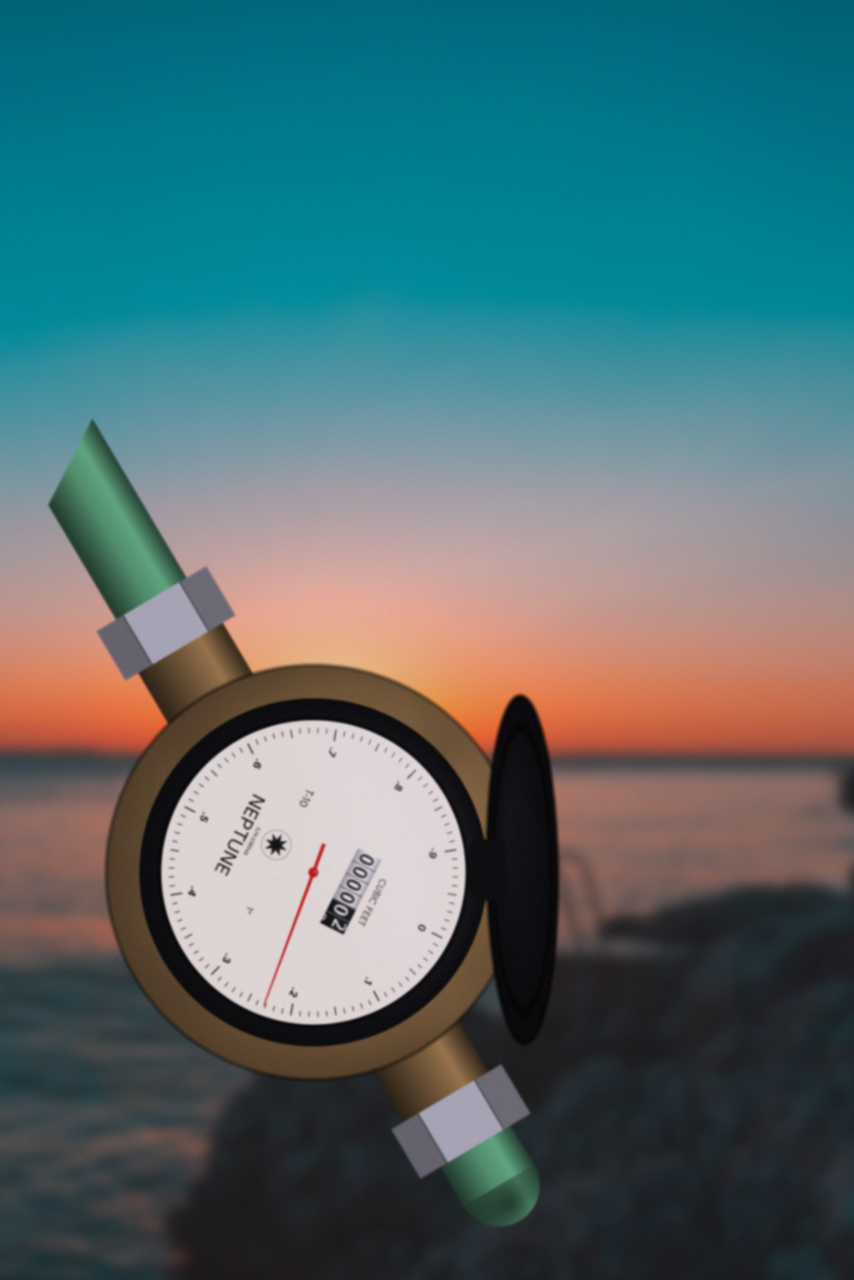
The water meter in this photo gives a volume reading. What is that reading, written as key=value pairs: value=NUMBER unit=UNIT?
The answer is value=2.23 unit=ft³
